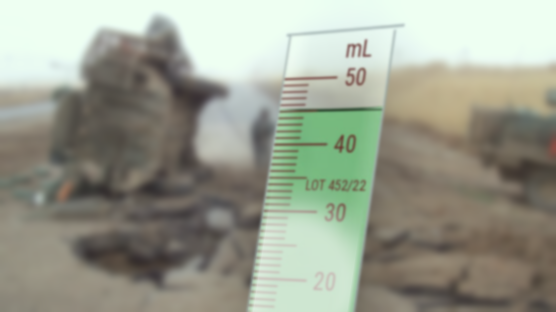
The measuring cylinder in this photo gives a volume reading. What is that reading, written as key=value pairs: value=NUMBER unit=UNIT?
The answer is value=45 unit=mL
